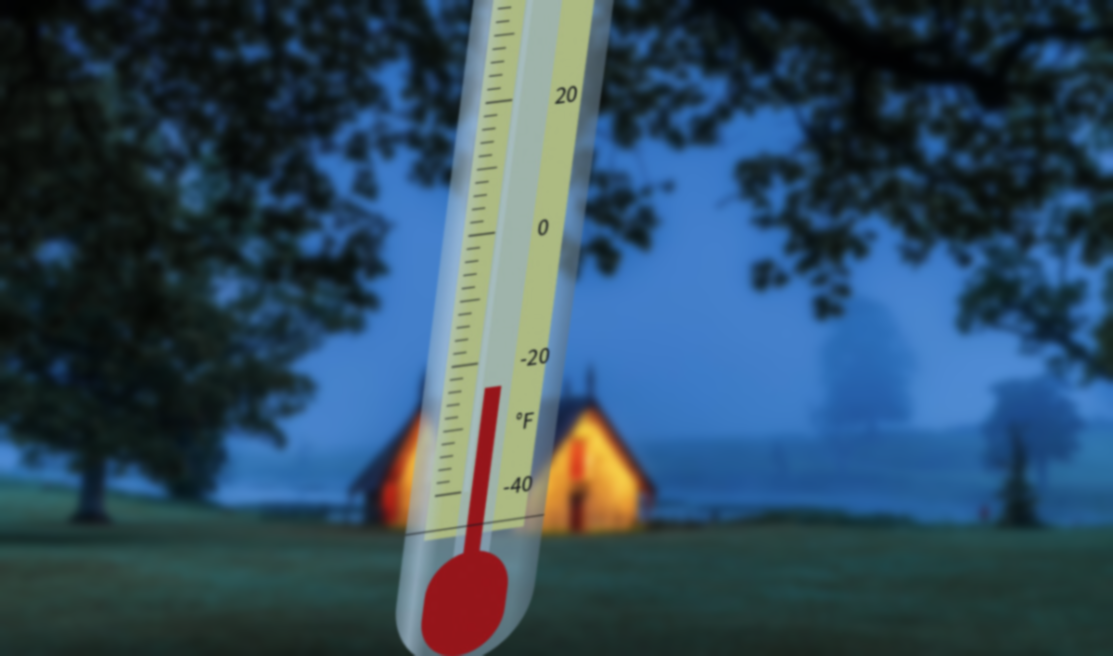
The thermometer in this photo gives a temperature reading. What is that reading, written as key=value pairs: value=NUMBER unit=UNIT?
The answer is value=-24 unit=°F
